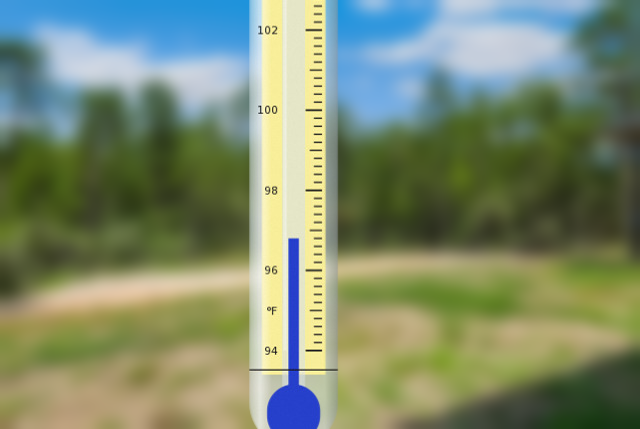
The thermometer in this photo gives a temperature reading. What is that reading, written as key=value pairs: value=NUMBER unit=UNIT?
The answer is value=96.8 unit=°F
